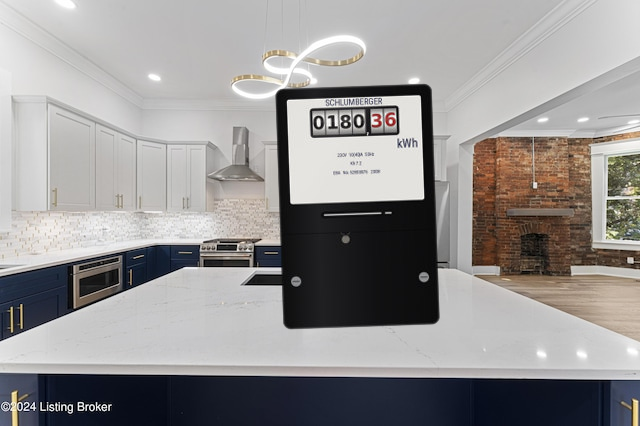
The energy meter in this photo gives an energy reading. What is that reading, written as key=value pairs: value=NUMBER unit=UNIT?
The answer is value=180.36 unit=kWh
